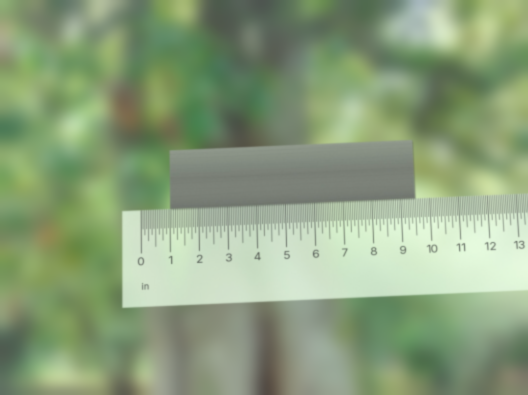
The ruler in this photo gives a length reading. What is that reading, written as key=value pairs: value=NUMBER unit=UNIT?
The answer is value=8.5 unit=in
